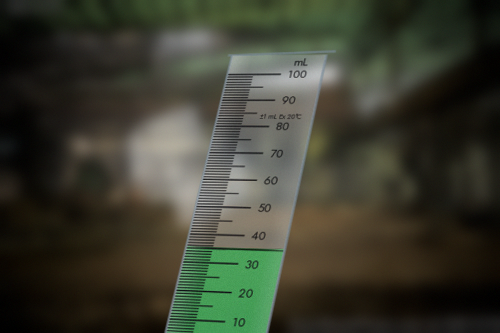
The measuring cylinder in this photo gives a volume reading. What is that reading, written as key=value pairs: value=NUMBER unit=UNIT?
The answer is value=35 unit=mL
